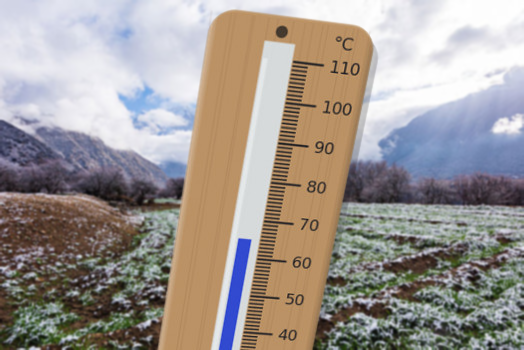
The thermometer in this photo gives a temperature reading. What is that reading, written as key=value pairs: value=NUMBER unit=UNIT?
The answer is value=65 unit=°C
